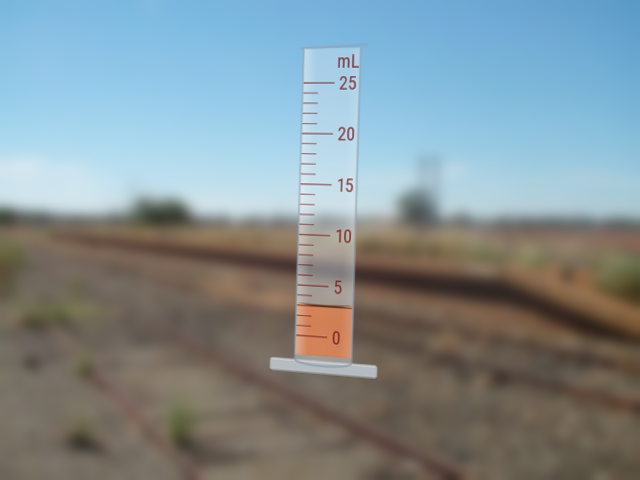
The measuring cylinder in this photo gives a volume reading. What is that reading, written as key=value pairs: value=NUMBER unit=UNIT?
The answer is value=3 unit=mL
